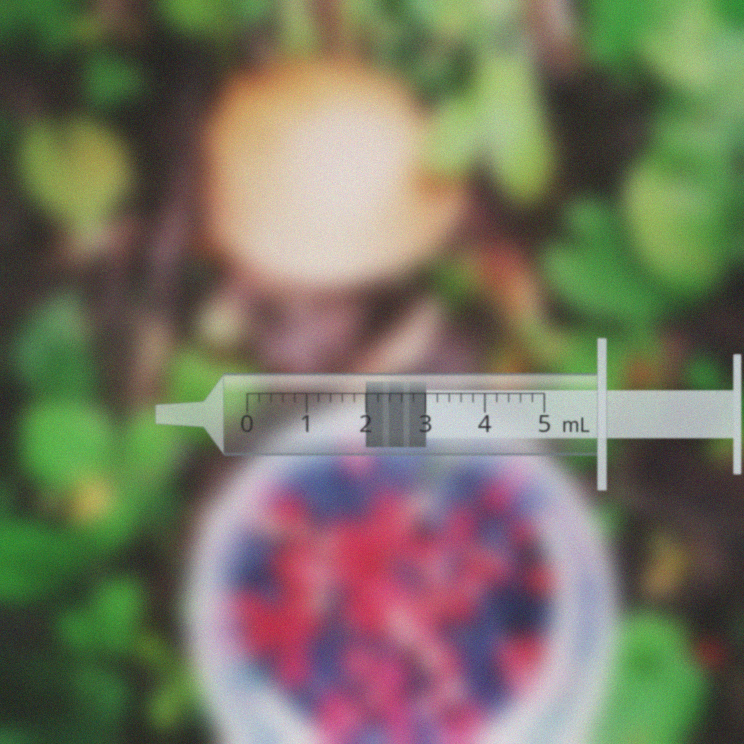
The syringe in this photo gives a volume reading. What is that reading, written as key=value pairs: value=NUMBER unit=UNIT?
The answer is value=2 unit=mL
